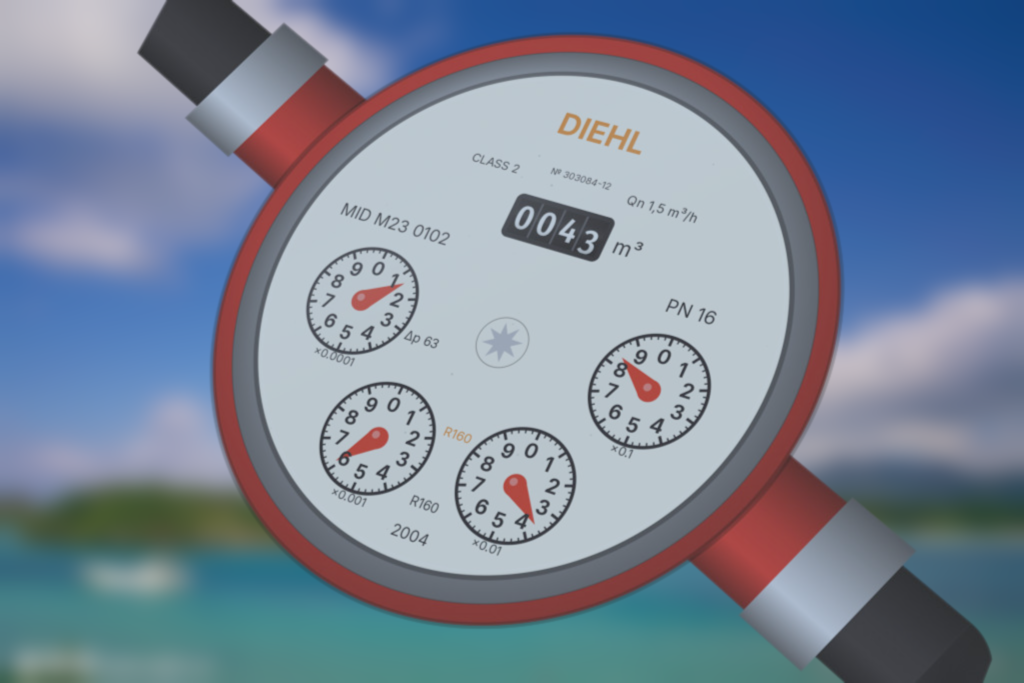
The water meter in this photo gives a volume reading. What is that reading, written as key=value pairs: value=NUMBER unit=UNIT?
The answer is value=42.8361 unit=m³
